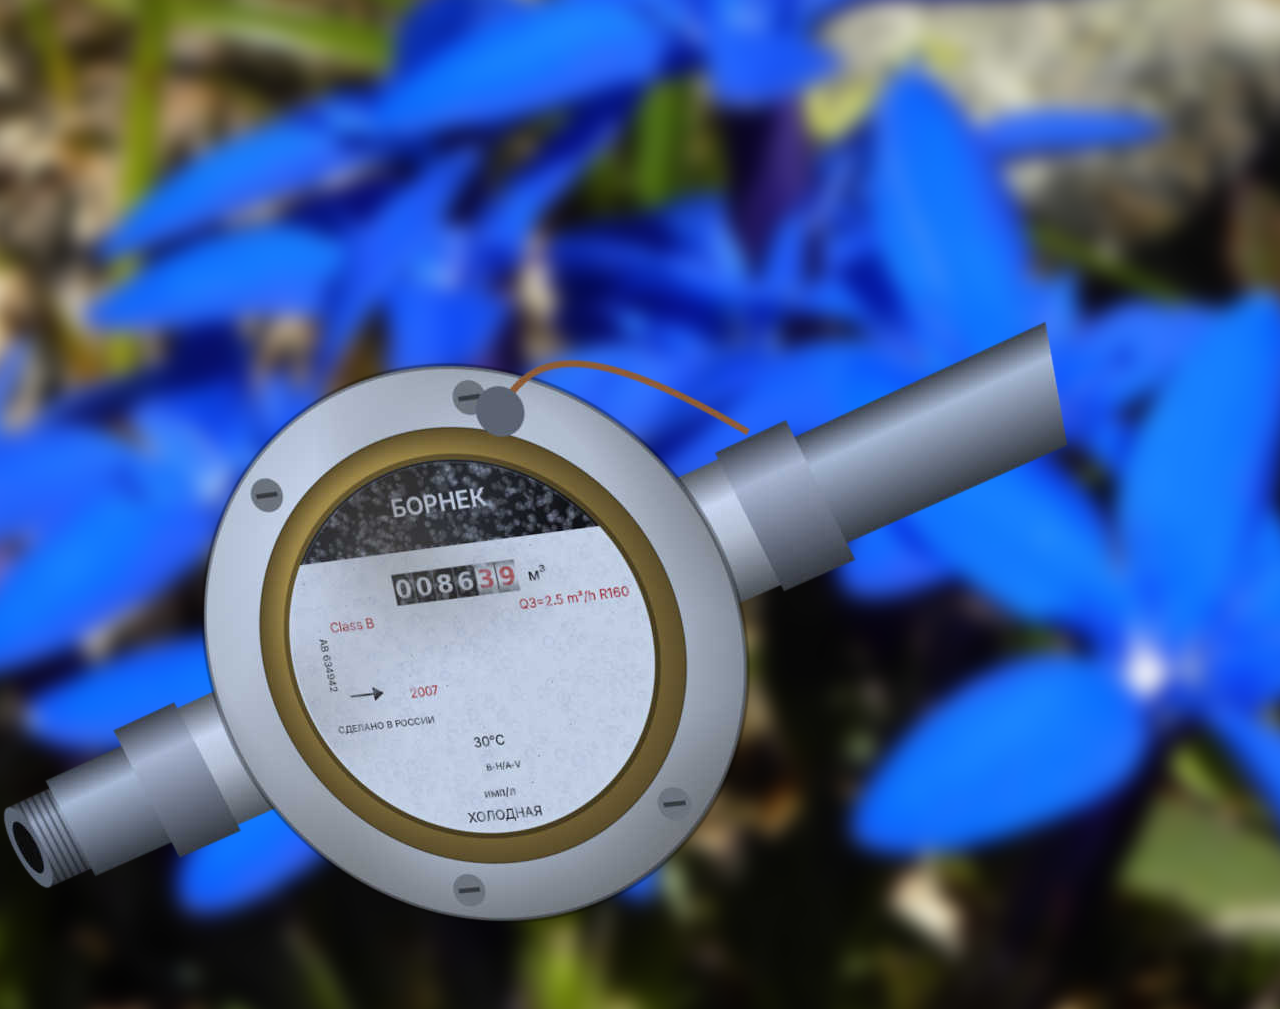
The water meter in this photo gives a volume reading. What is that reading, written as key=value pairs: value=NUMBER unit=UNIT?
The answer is value=86.39 unit=m³
